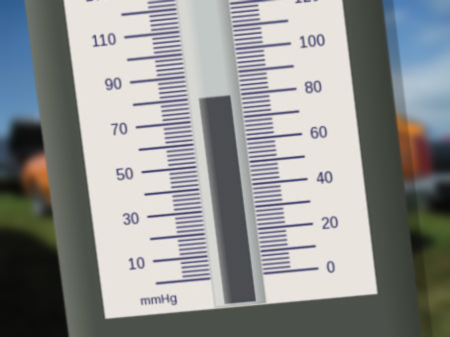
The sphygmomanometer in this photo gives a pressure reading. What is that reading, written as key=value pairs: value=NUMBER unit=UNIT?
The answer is value=80 unit=mmHg
